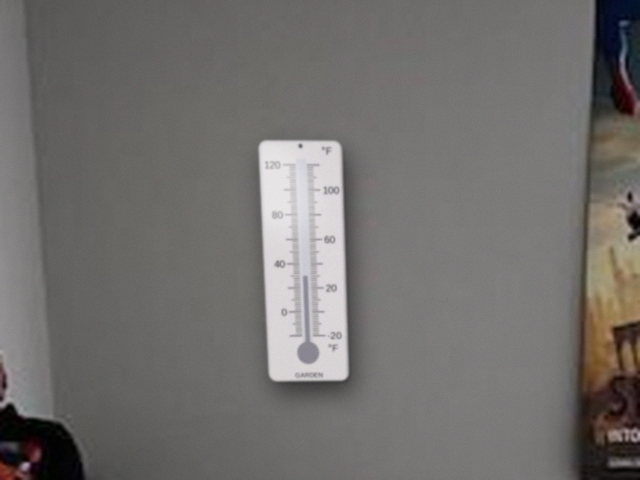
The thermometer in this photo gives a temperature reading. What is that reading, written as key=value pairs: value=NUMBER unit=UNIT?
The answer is value=30 unit=°F
